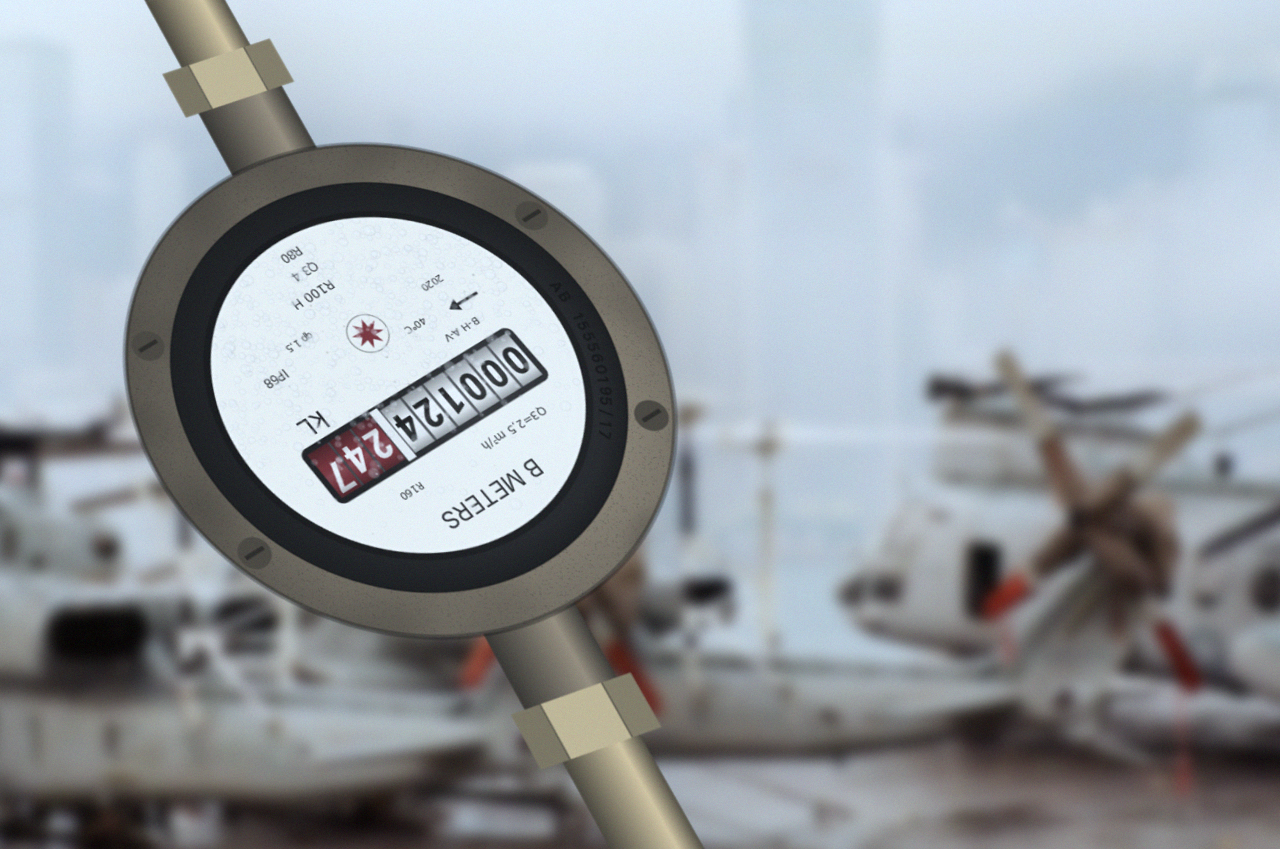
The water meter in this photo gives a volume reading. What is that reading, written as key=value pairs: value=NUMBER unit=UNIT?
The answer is value=124.247 unit=kL
